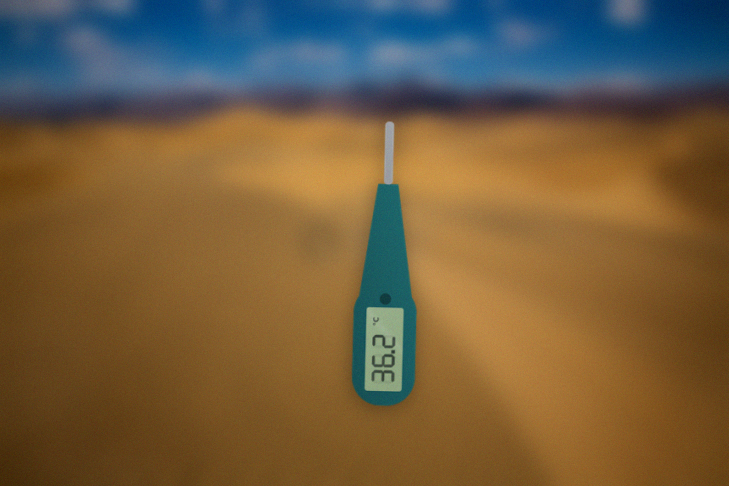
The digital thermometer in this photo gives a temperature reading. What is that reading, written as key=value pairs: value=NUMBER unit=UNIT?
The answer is value=36.2 unit=°C
